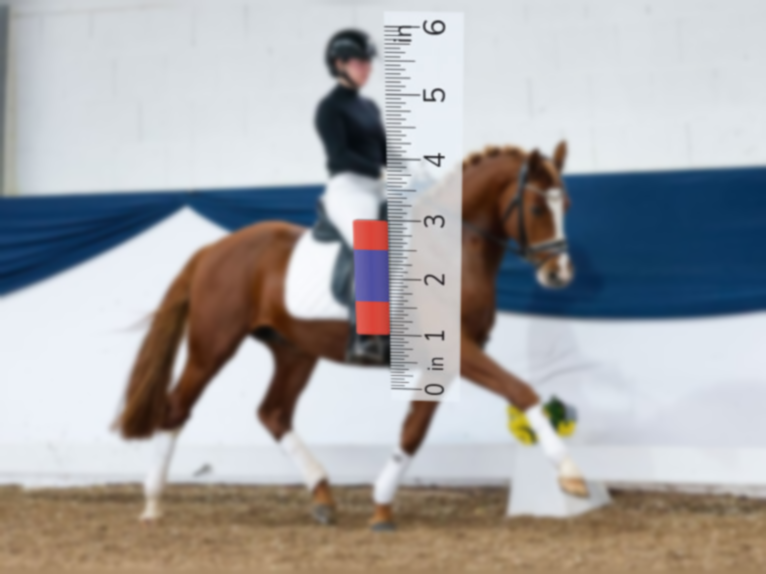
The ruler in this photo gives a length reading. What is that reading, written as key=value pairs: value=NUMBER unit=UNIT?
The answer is value=2 unit=in
